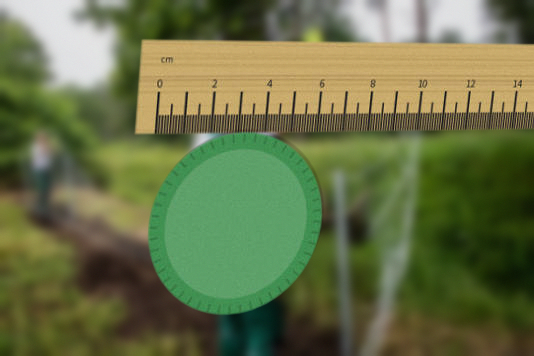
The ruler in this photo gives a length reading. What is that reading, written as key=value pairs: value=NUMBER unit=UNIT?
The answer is value=6.5 unit=cm
